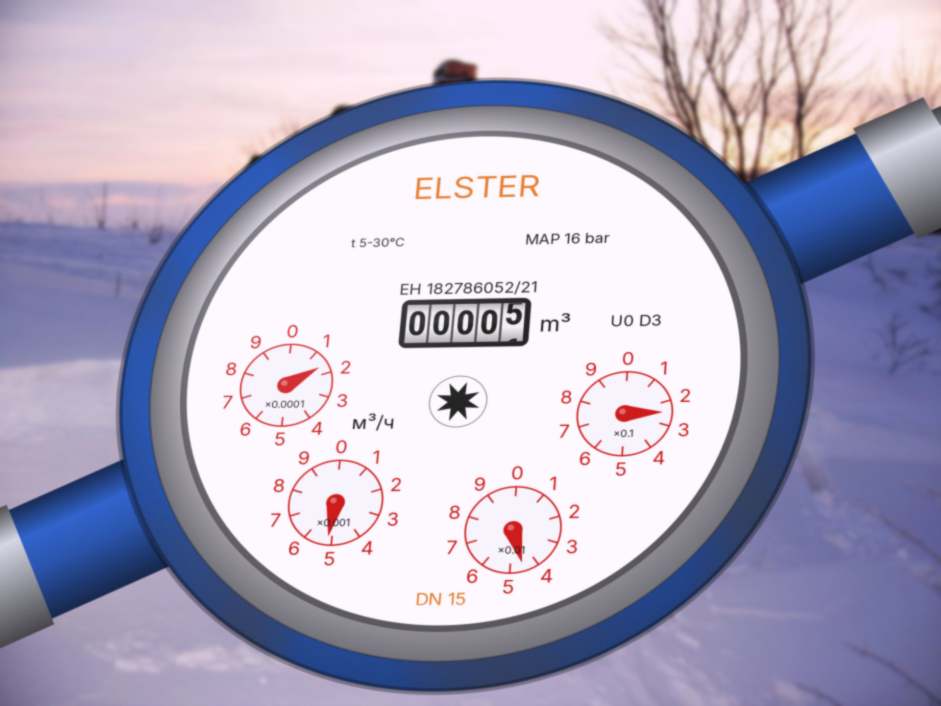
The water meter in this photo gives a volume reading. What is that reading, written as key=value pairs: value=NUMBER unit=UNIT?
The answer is value=5.2451 unit=m³
